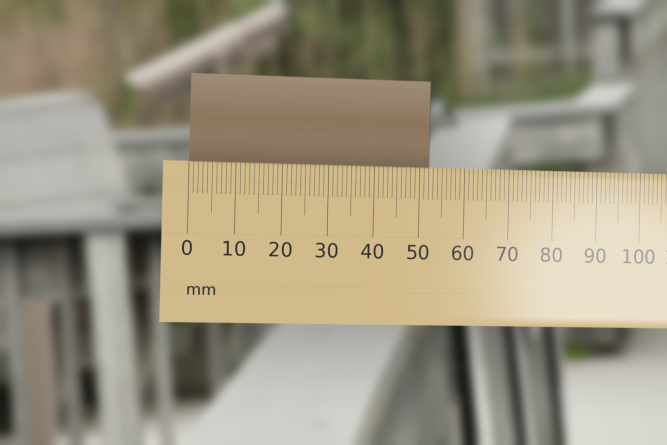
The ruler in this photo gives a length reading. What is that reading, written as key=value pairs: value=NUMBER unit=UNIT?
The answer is value=52 unit=mm
